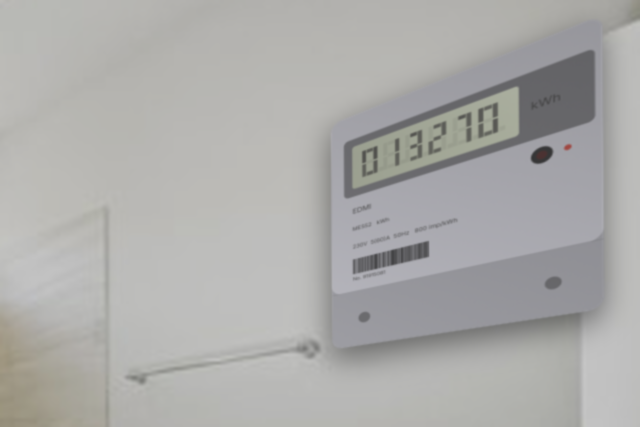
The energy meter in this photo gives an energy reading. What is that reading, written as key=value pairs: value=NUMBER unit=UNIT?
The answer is value=13270 unit=kWh
